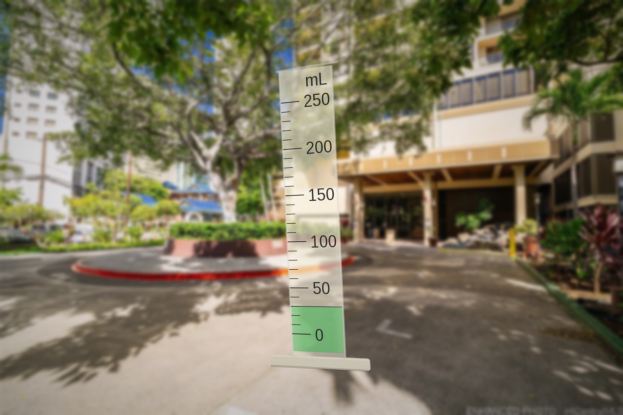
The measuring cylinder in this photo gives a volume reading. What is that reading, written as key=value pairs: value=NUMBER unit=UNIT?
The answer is value=30 unit=mL
